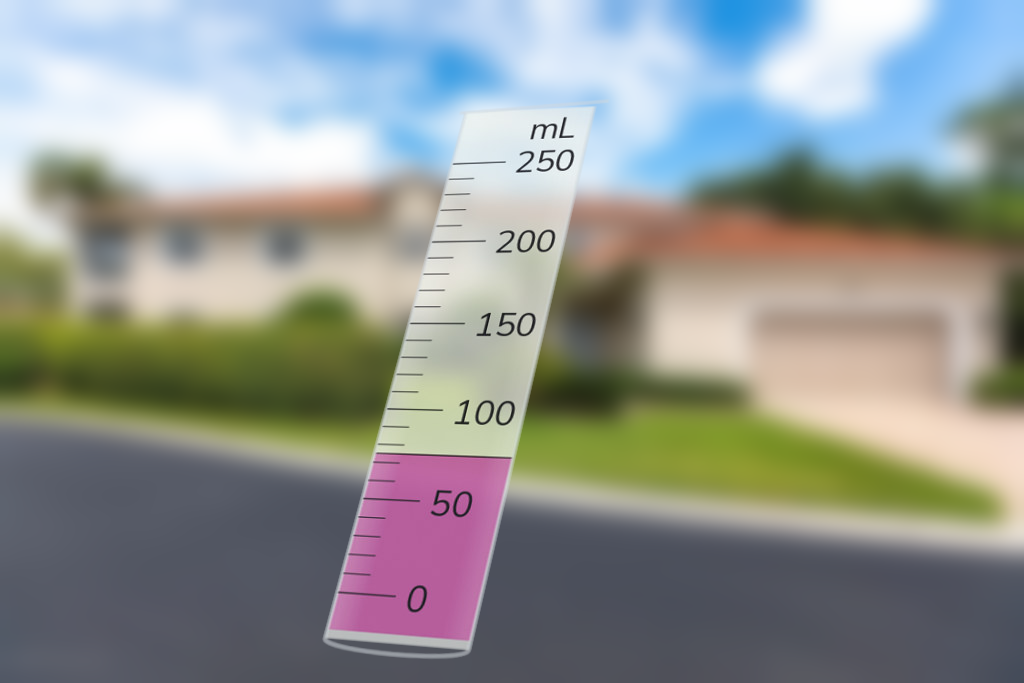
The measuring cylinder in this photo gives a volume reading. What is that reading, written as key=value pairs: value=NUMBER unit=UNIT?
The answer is value=75 unit=mL
